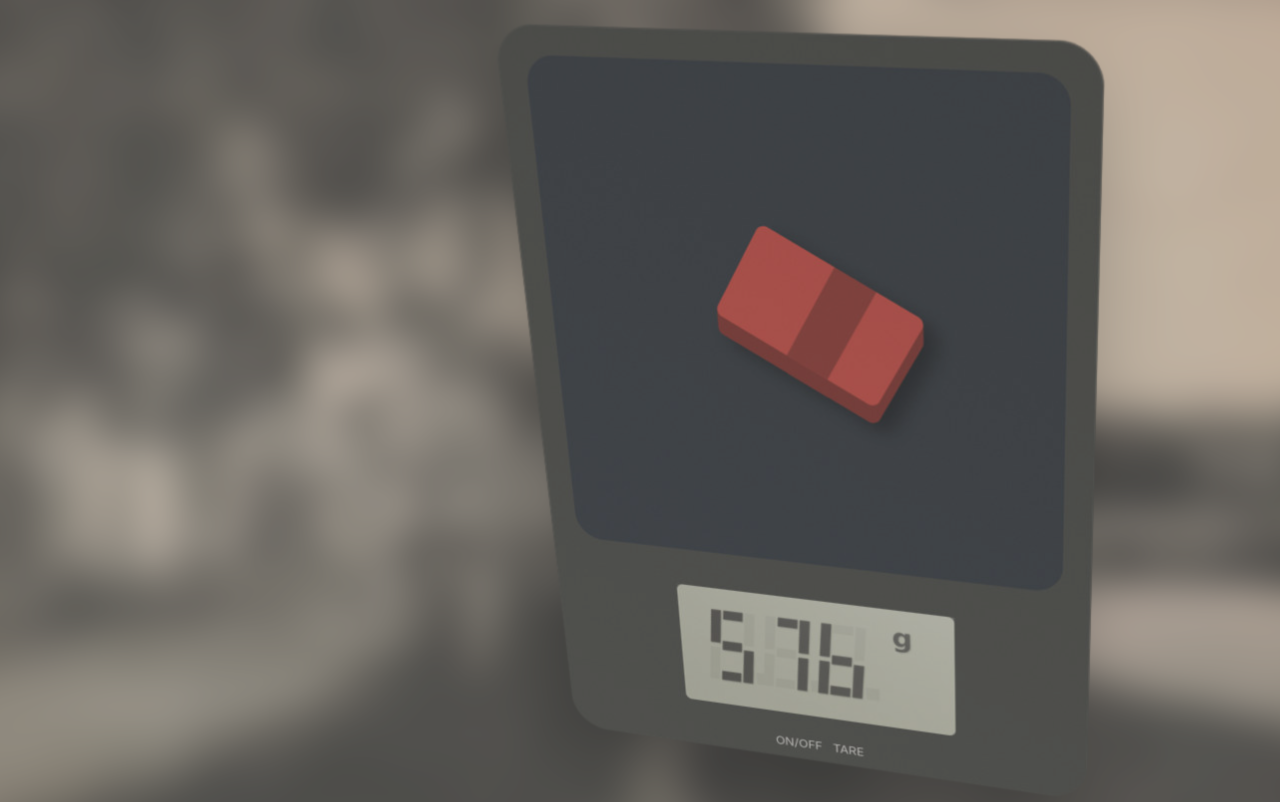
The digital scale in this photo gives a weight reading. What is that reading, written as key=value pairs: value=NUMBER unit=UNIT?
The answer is value=576 unit=g
